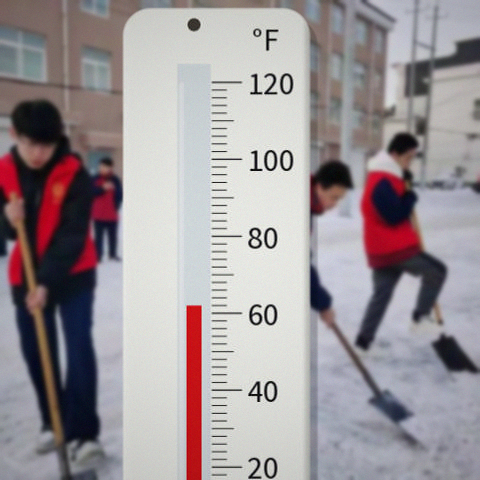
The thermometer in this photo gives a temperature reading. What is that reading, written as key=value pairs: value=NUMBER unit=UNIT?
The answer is value=62 unit=°F
